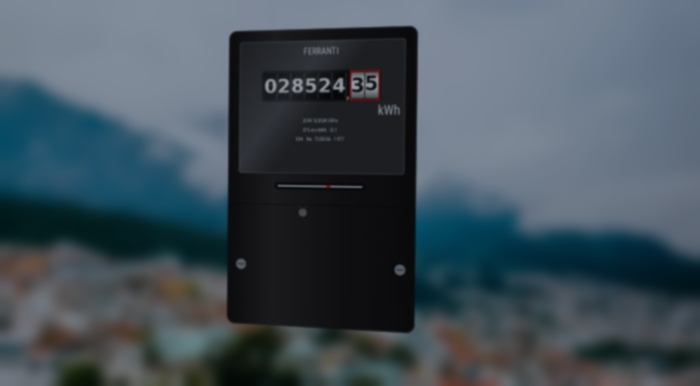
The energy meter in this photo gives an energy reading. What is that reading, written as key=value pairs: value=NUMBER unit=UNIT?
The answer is value=28524.35 unit=kWh
